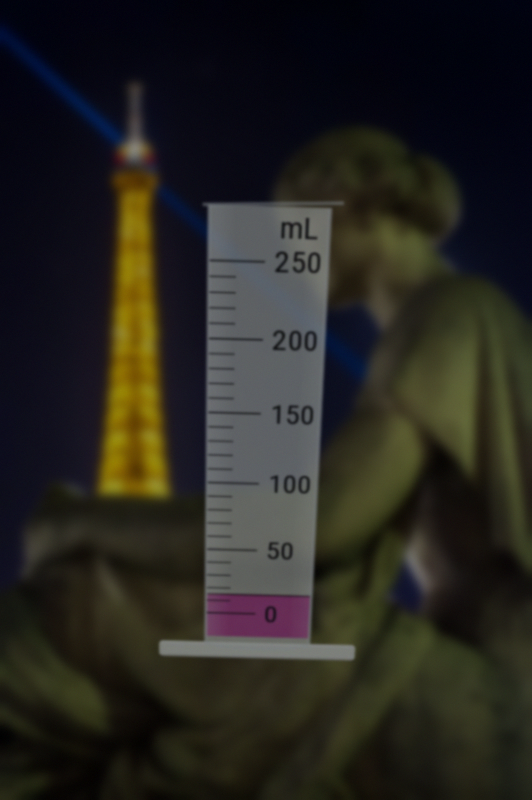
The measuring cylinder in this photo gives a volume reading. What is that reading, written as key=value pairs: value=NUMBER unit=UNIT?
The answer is value=15 unit=mL
